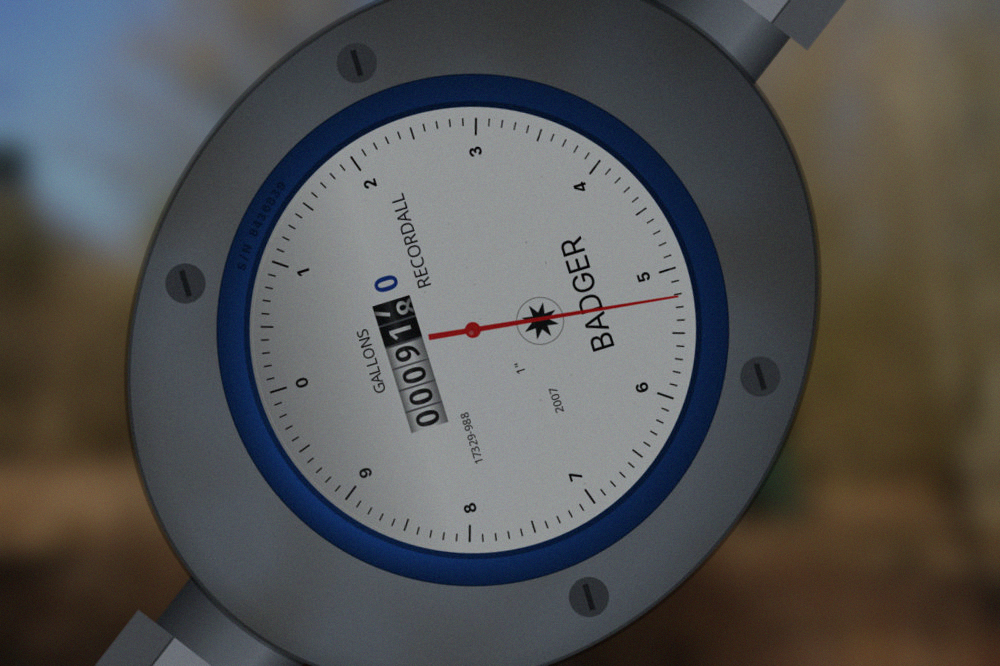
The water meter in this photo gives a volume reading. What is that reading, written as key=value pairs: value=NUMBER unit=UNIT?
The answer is value=9175.2 unit=gal
